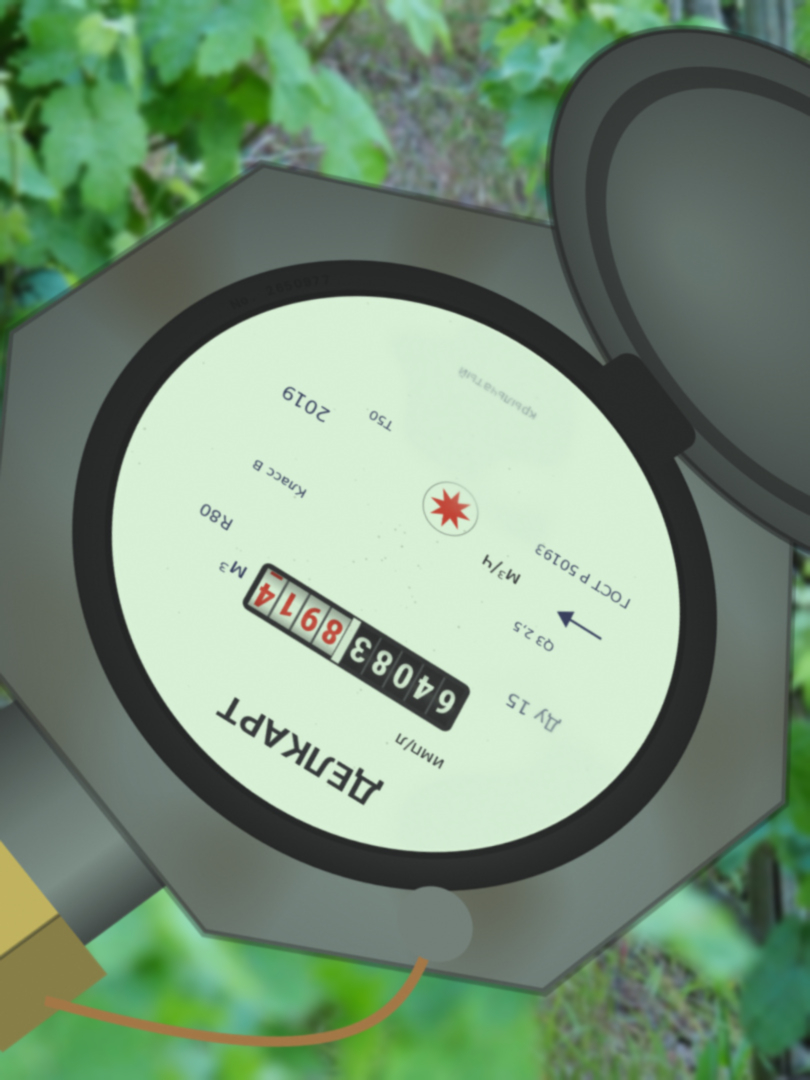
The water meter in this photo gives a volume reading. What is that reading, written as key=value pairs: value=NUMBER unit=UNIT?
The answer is value=64083.8914 unit=m³
